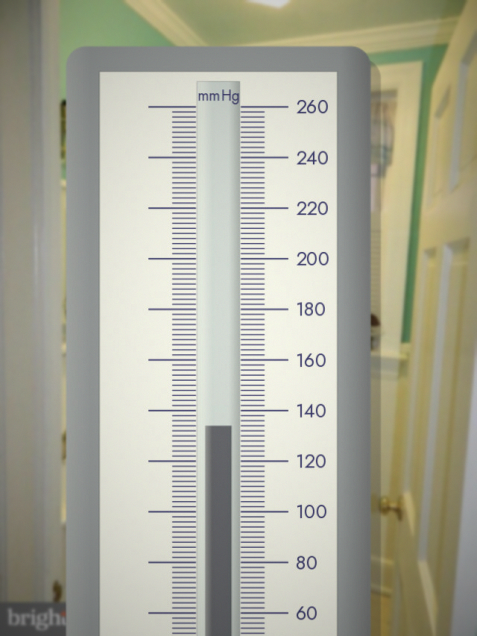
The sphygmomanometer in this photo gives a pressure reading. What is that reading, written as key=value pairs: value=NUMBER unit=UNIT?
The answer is value=134 unit=mmHg
